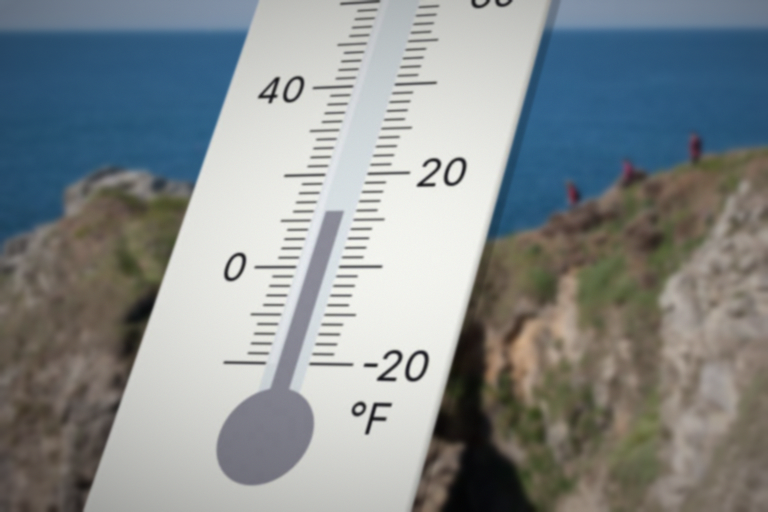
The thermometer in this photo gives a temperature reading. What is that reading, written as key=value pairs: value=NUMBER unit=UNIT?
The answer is value=12 unit=°F
